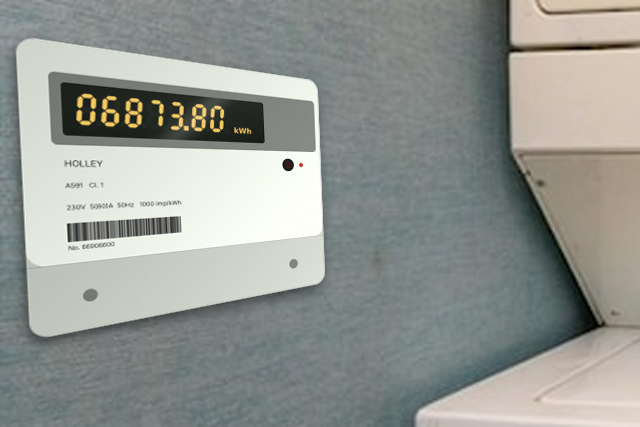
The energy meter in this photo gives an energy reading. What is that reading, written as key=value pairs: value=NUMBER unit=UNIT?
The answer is value=6873.80 unit=kWh
